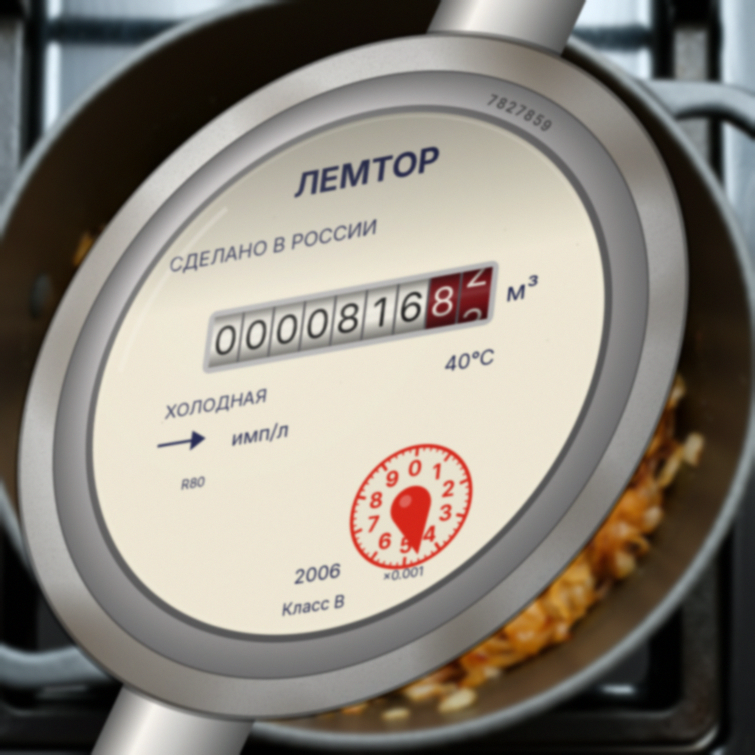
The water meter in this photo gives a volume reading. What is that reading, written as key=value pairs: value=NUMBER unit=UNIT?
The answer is value=816.824 unit=m³
